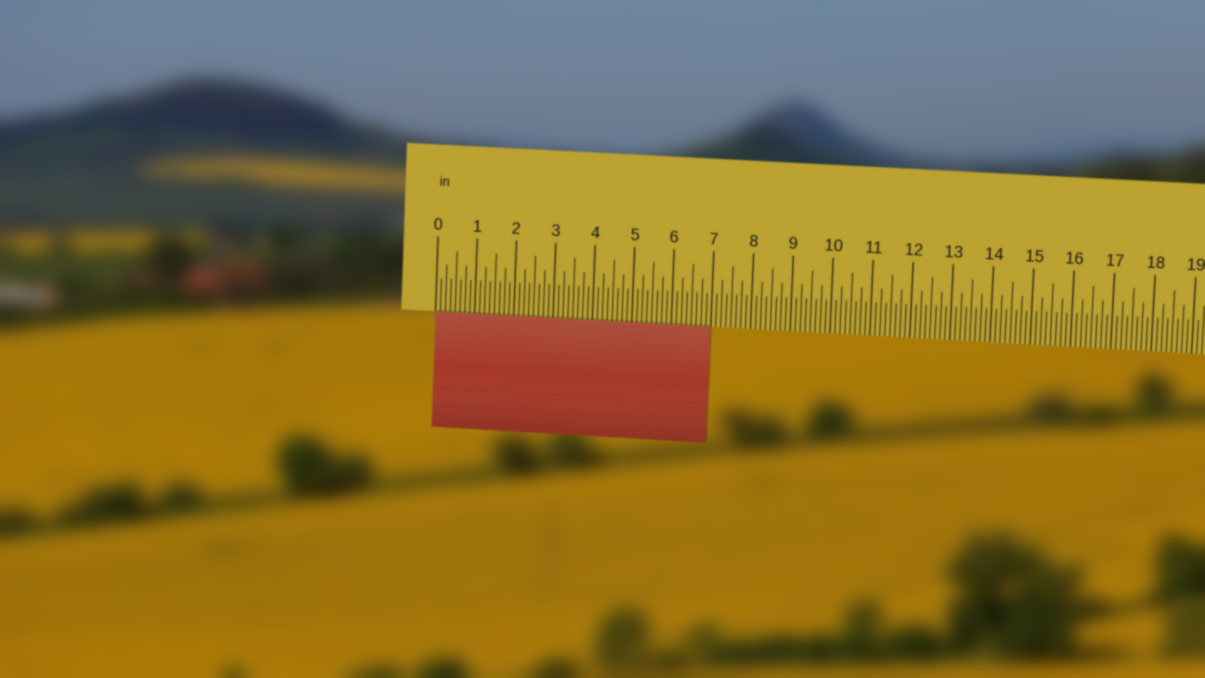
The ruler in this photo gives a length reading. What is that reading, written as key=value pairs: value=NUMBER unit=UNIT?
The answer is value=7 unit=in
